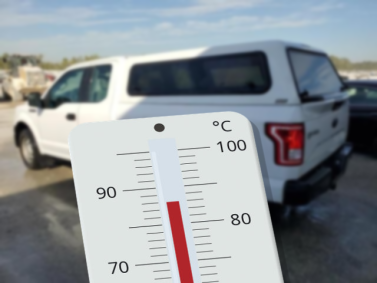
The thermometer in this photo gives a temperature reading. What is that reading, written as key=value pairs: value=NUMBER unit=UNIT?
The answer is value=86 unit=°C
